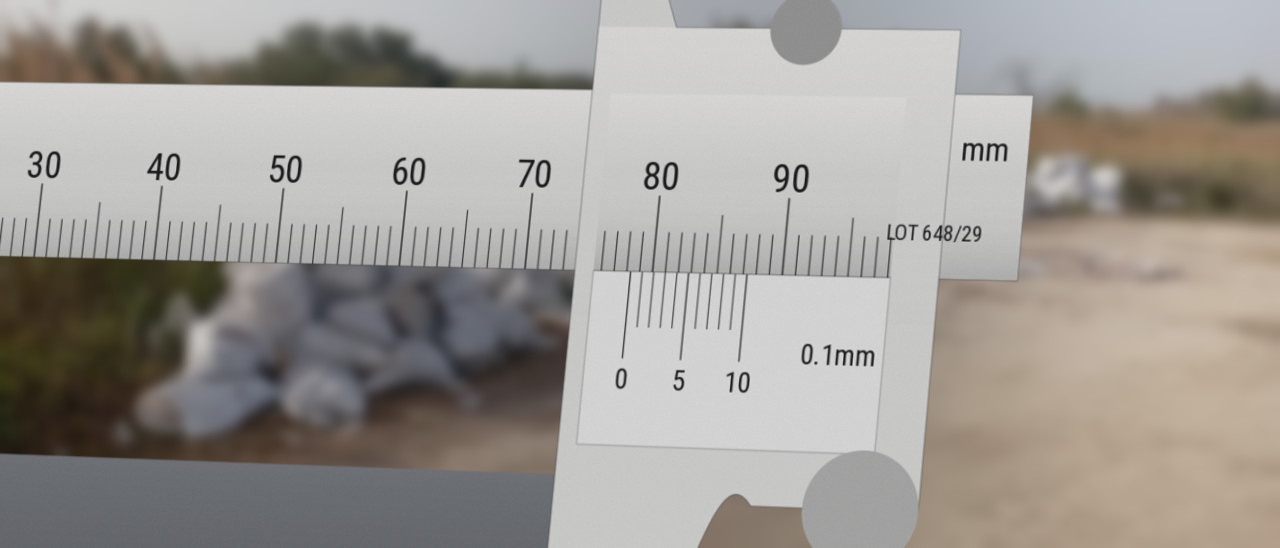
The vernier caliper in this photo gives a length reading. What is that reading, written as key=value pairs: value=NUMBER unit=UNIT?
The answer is value=78.3 unit=mm
